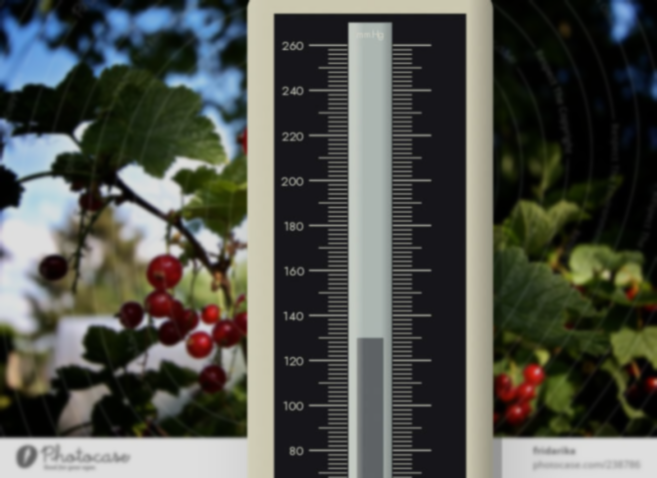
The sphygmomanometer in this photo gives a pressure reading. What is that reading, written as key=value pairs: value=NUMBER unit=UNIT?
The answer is value=130 unit=mmHg
